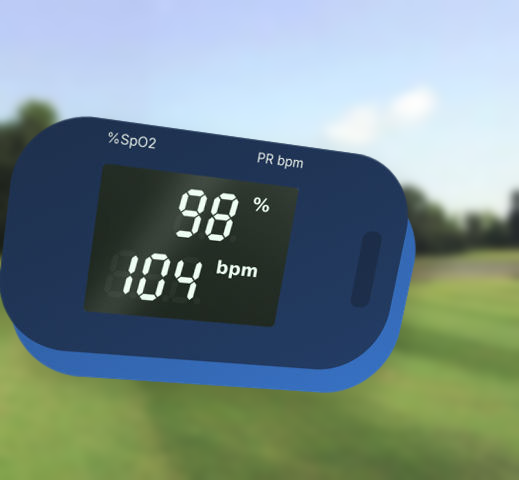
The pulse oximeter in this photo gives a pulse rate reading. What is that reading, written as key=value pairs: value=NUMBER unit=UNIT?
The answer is value=104 unit=bpm
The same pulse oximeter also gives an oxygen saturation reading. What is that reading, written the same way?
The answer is value=98 unit=%
